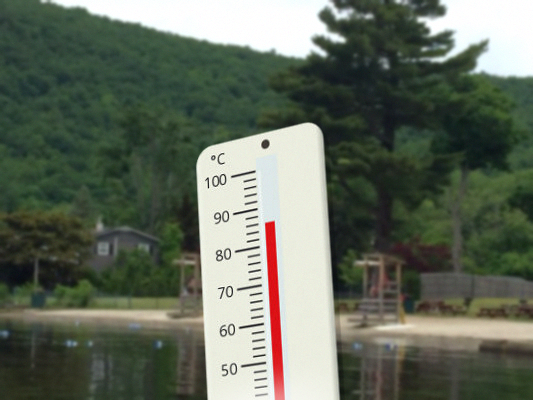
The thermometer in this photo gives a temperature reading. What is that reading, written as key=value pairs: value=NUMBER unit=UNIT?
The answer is value=86 unit=°C
